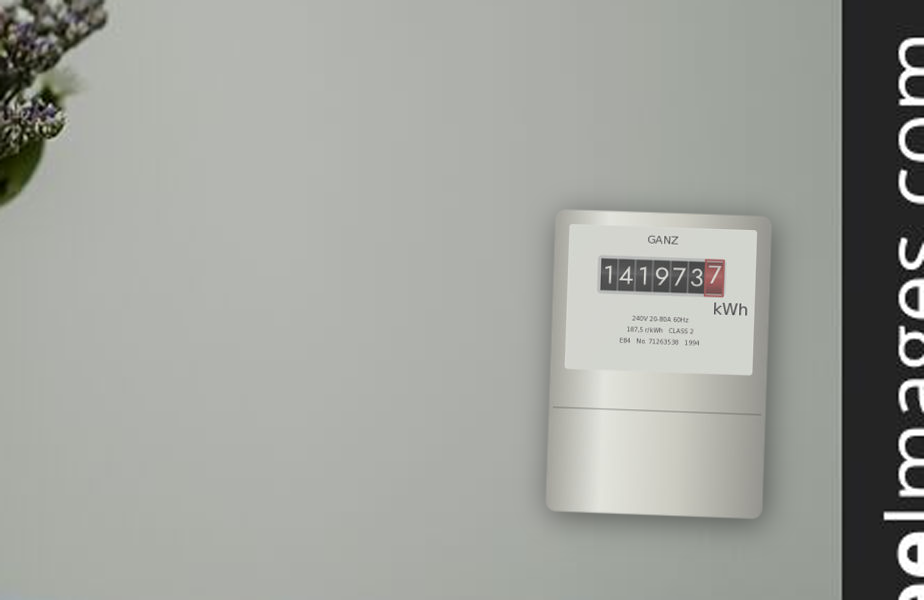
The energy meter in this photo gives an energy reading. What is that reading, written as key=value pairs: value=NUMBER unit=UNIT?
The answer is value=141973.7 unit=kWh
